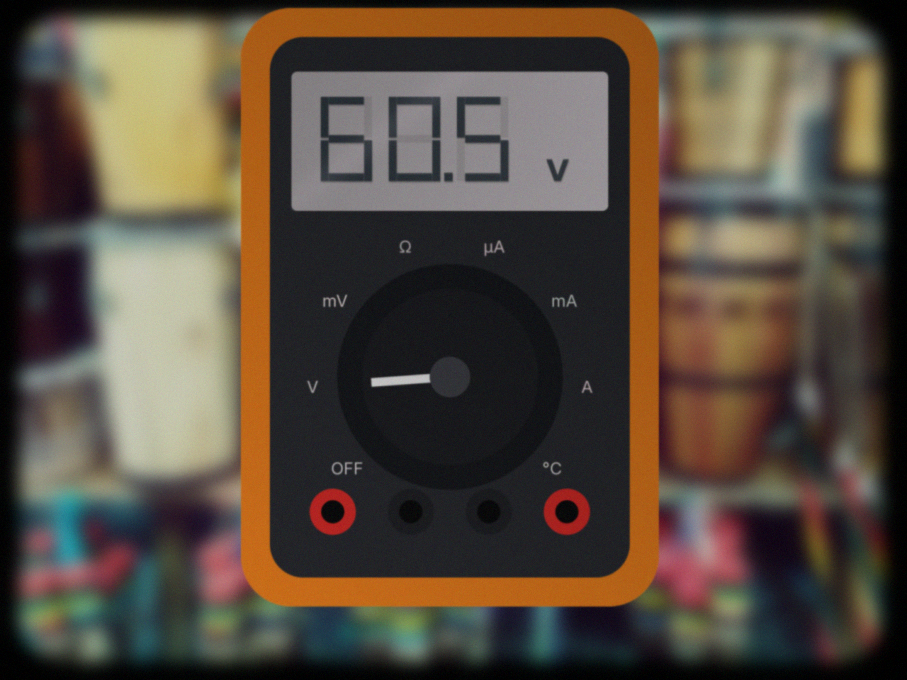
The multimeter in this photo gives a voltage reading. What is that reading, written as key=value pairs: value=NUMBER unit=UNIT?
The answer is value=60.5 unit=V
